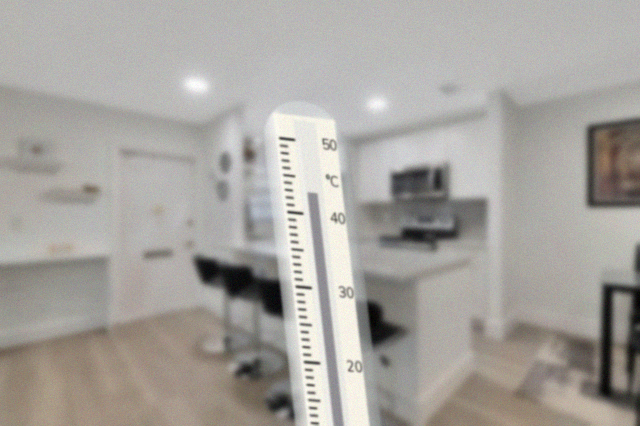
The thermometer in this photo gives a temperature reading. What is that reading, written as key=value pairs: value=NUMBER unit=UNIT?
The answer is value=43 unit=°C
